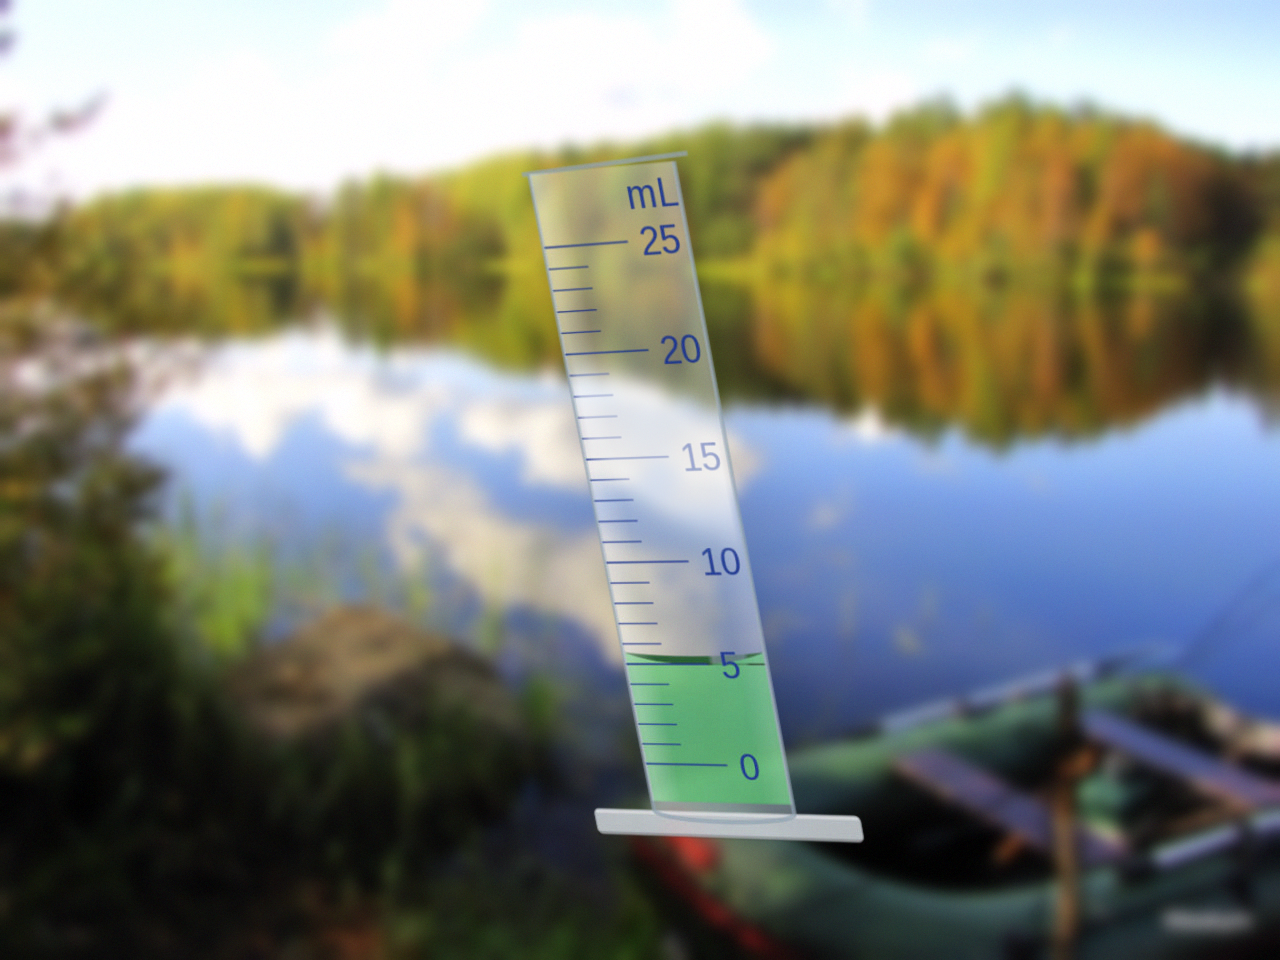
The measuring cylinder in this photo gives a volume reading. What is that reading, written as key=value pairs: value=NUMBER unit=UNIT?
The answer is value=5 unit=mL
